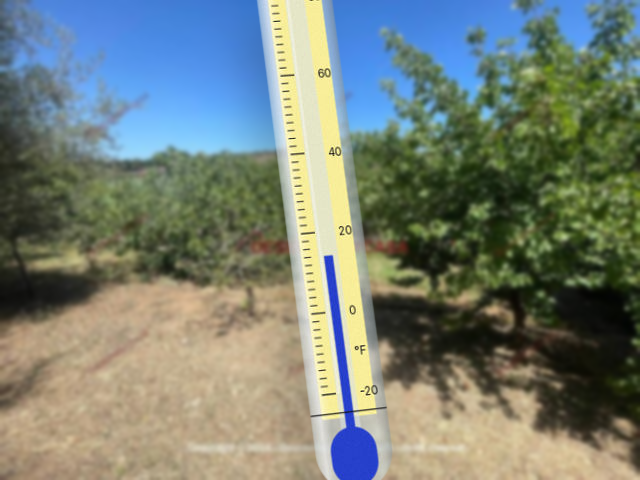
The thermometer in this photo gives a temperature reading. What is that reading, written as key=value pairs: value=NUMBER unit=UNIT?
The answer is value=14 unit=°F
